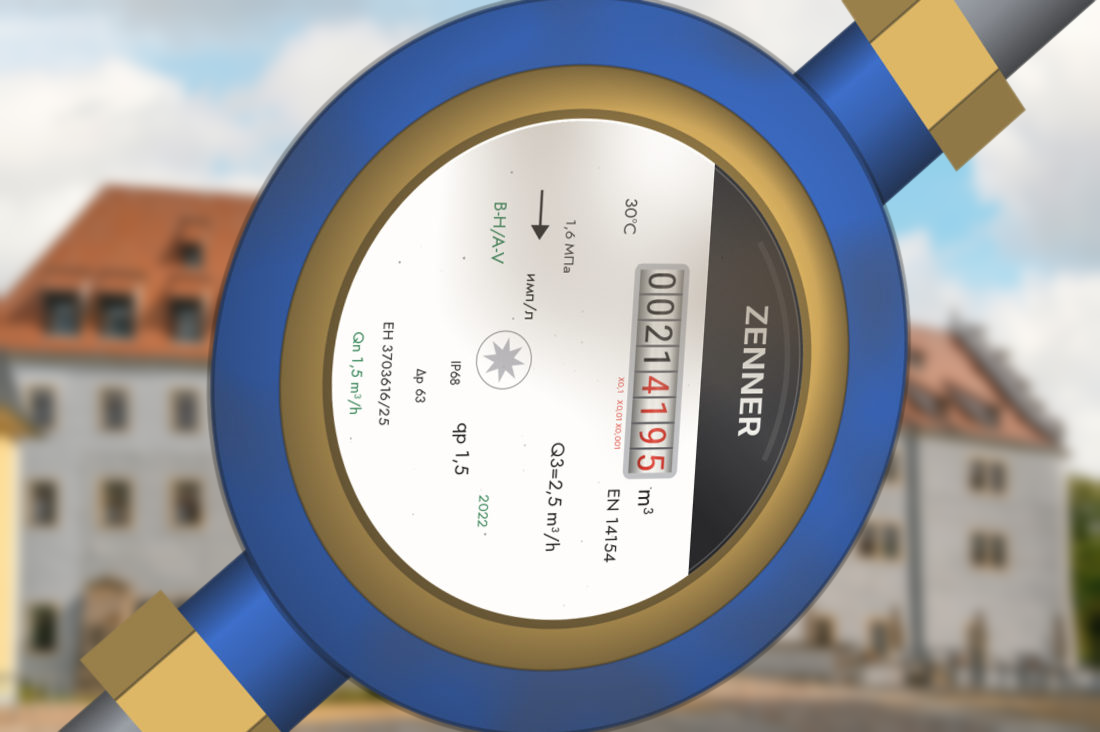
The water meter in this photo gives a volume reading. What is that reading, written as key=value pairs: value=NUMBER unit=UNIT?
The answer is value=21.4195 unit=m³
